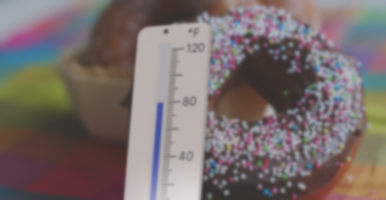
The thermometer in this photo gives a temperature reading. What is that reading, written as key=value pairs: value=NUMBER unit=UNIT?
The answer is value=80 unit=°F
